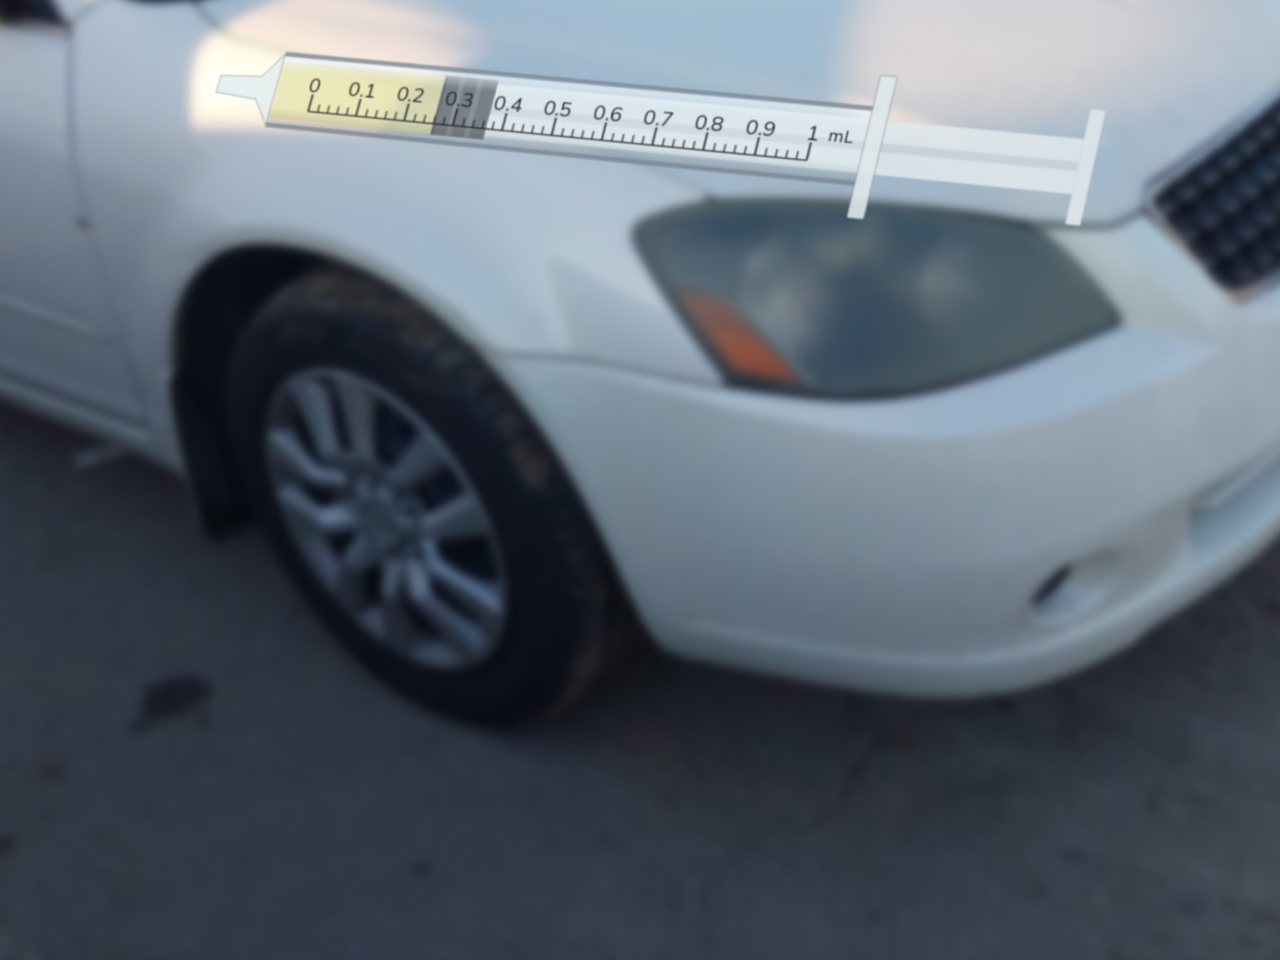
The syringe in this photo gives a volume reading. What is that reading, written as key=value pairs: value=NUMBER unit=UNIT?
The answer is value=0.26 unit=mL
